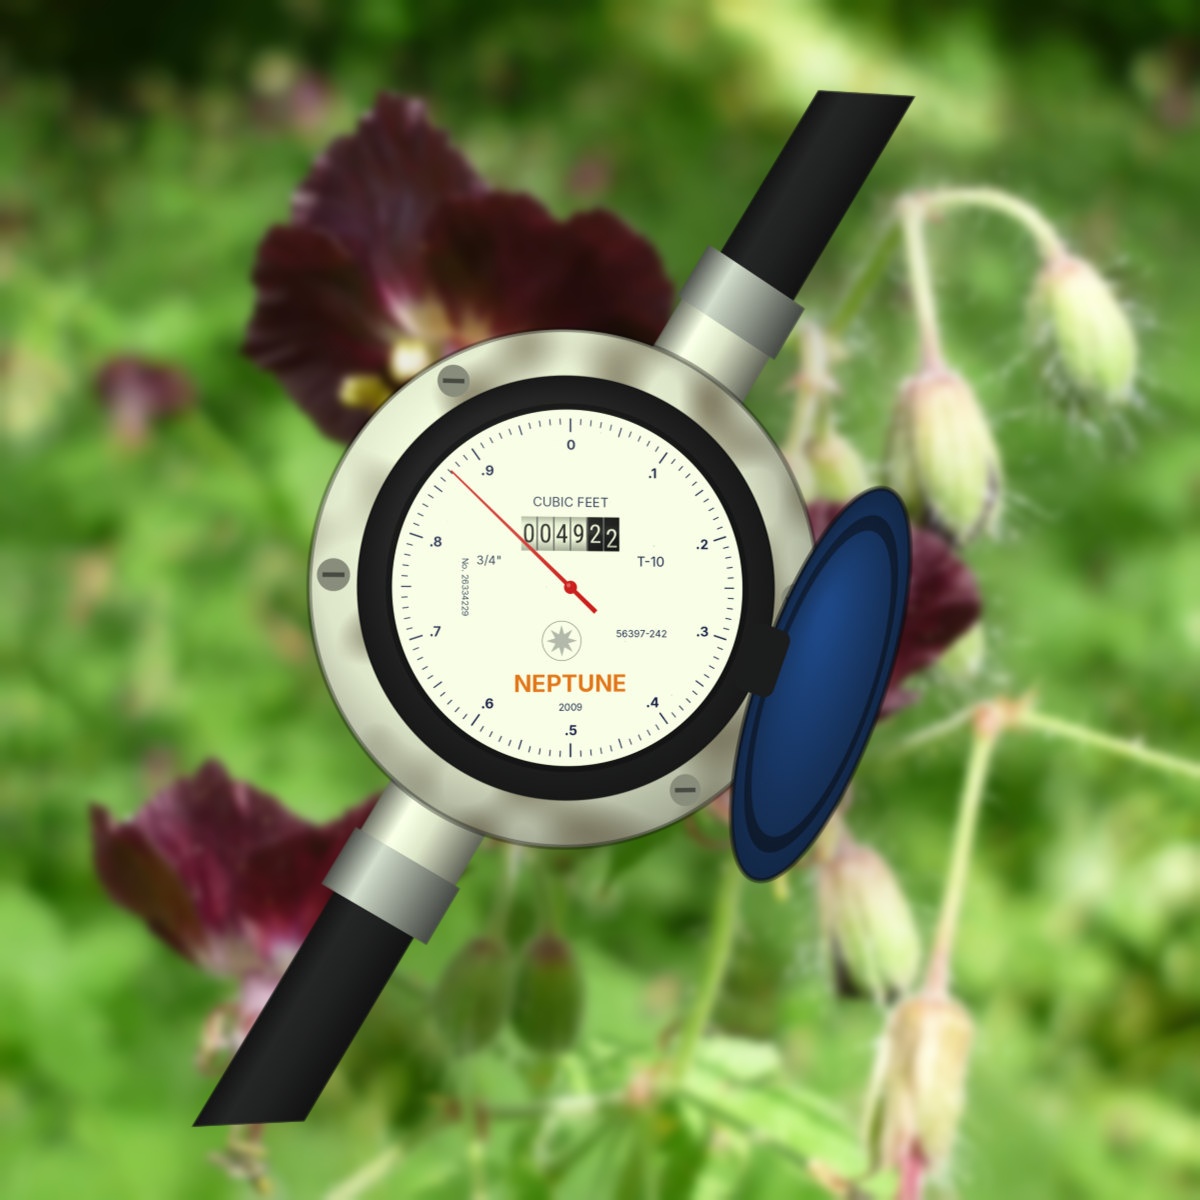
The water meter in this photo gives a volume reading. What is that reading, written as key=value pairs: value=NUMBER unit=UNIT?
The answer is value=4921.87 unit=ft³
